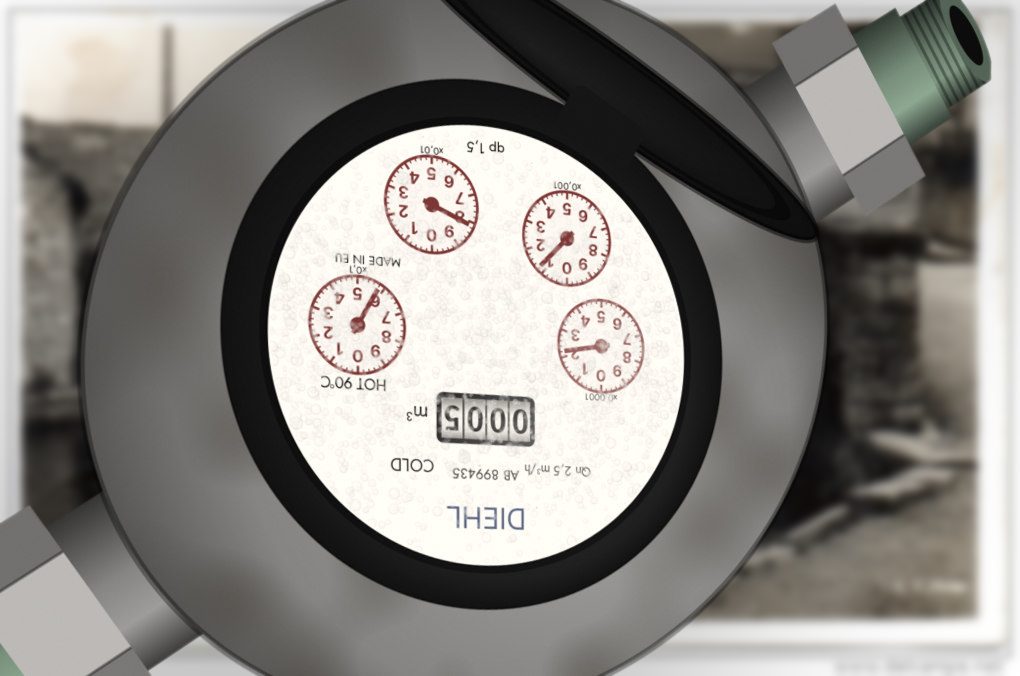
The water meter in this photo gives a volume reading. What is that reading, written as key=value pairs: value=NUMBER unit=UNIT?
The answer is value=5.5812 unit=m³
